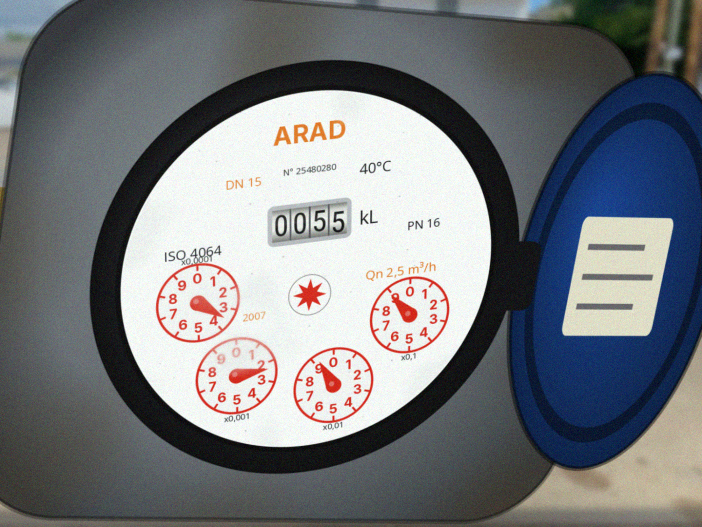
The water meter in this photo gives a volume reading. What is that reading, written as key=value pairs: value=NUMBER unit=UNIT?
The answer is value=54.8923 unit=kL
